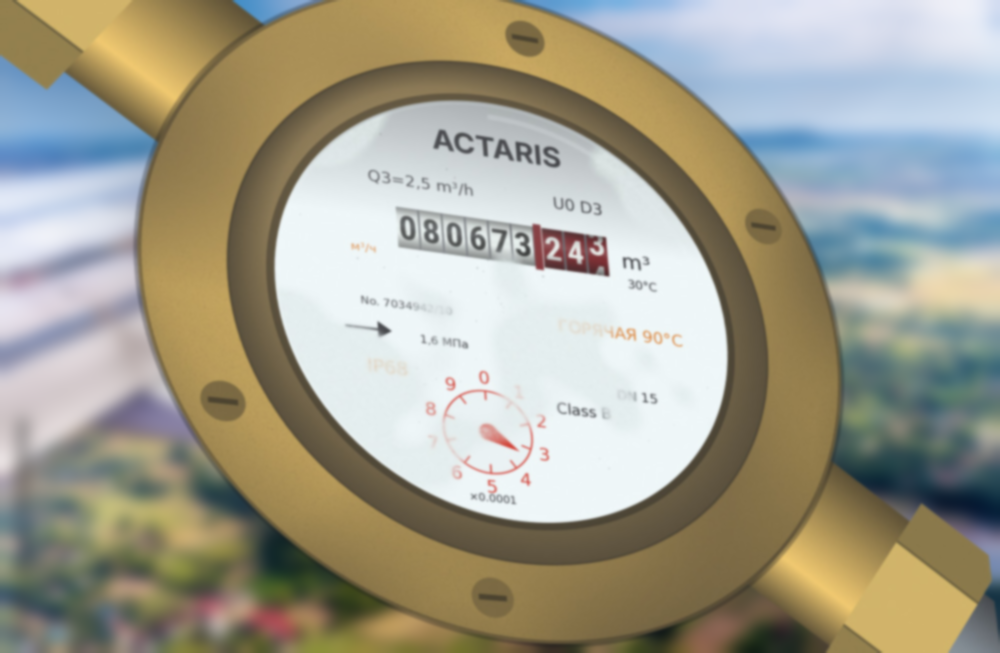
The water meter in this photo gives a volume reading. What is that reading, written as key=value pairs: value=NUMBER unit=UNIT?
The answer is value=80673.2433 unit=m³
